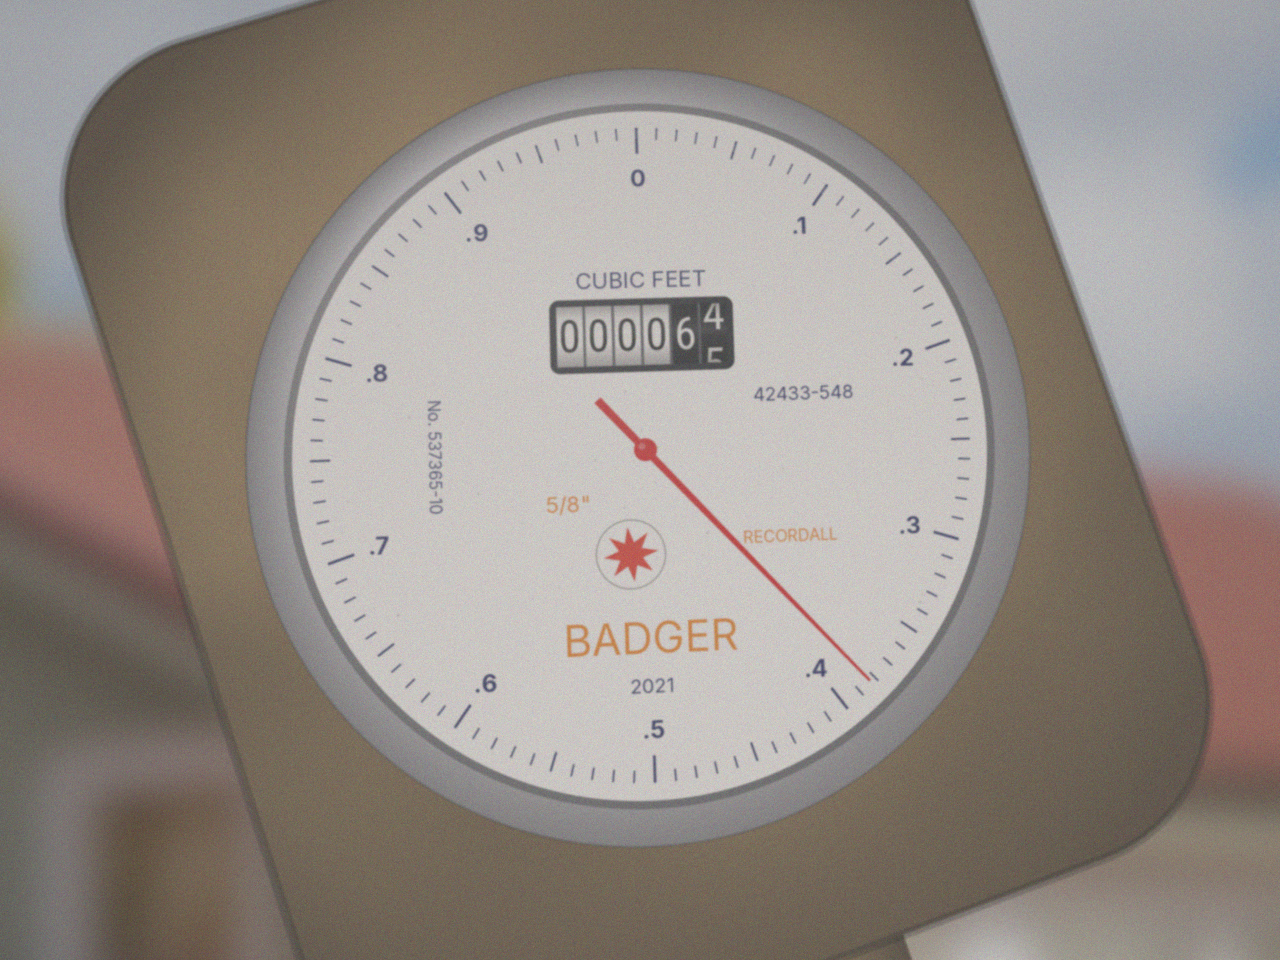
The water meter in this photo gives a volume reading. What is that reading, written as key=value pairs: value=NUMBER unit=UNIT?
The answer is value=64.38 unit=ft³
